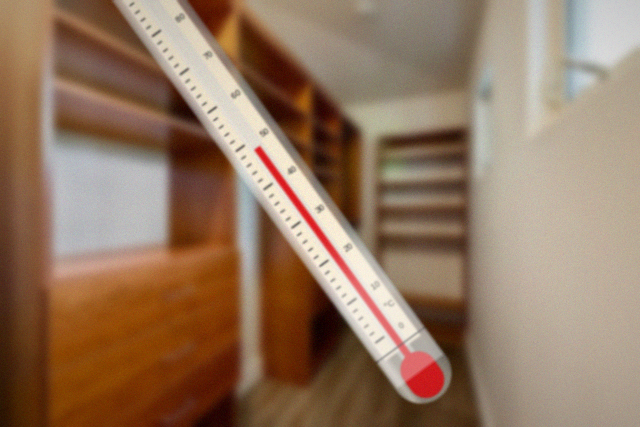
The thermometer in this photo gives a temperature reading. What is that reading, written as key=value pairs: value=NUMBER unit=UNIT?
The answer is value=48 unit=°C
